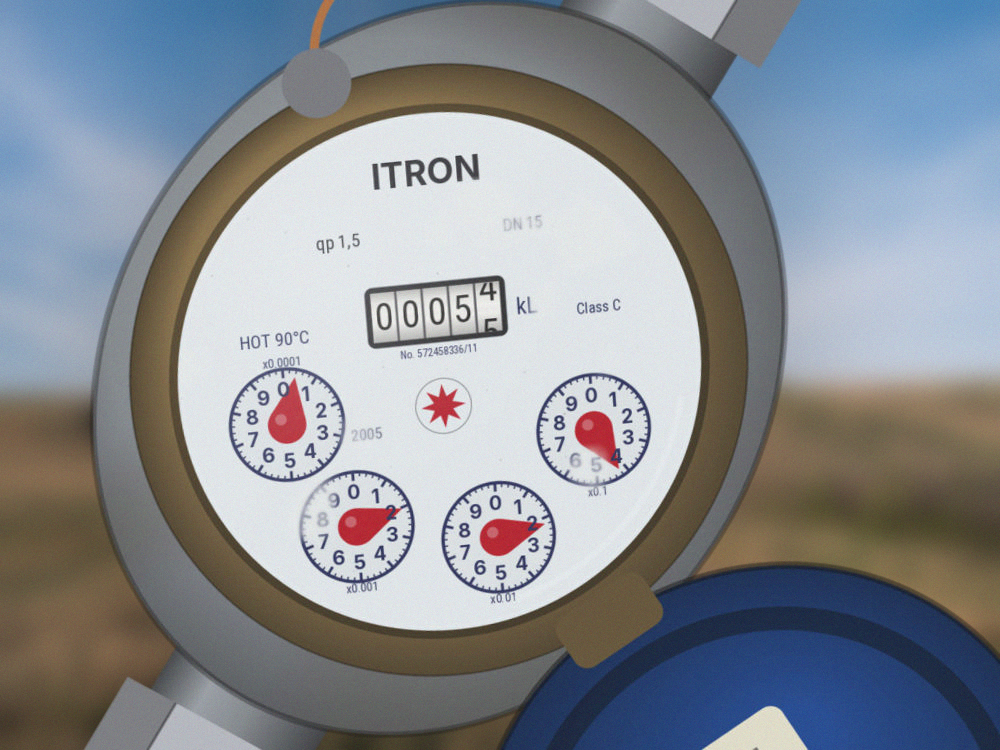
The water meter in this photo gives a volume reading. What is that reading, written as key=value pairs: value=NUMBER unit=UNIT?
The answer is value=54.4220 unit=kL
